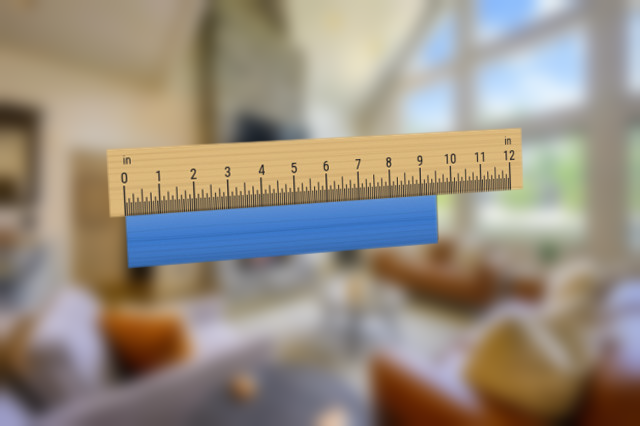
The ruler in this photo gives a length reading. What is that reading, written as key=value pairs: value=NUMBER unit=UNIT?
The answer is value=9.5 unit=in
